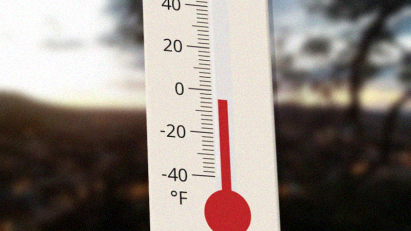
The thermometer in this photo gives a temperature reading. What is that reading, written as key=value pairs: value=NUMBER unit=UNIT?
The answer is value=-4 unit=°F
